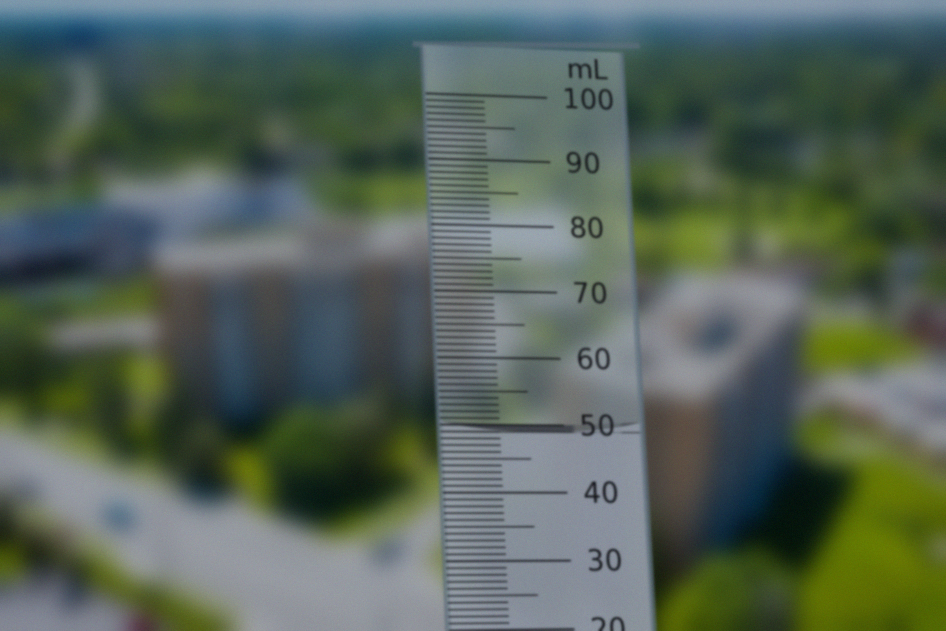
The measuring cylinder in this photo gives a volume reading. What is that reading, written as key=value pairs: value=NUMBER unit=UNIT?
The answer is value=49 unit=mL
